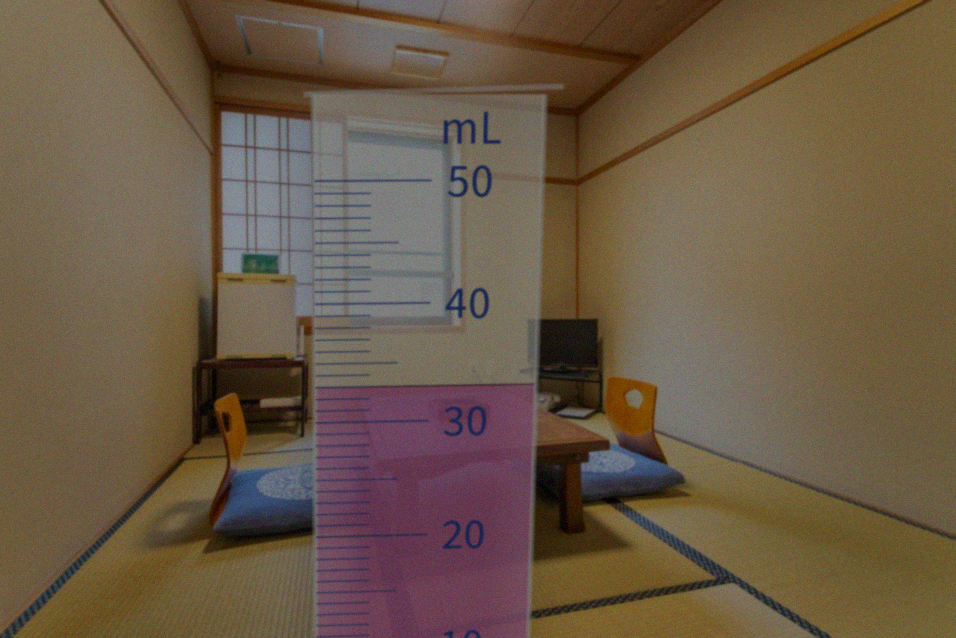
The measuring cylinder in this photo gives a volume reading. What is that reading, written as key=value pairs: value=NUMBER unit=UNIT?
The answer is value=33 unit=mL
